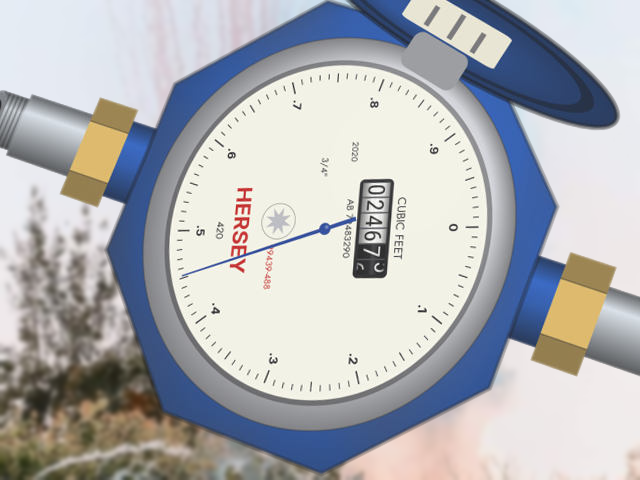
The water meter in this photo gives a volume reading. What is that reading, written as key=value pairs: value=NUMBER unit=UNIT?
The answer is value=24675.45 unit=ft³
